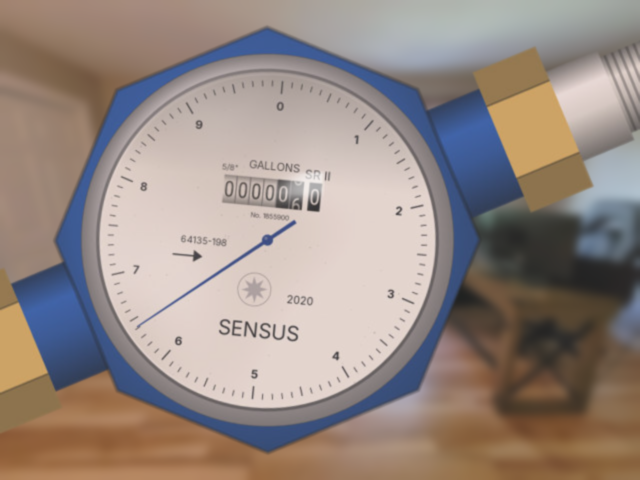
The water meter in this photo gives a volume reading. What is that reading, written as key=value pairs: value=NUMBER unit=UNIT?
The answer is value=56.4 unit=gal
